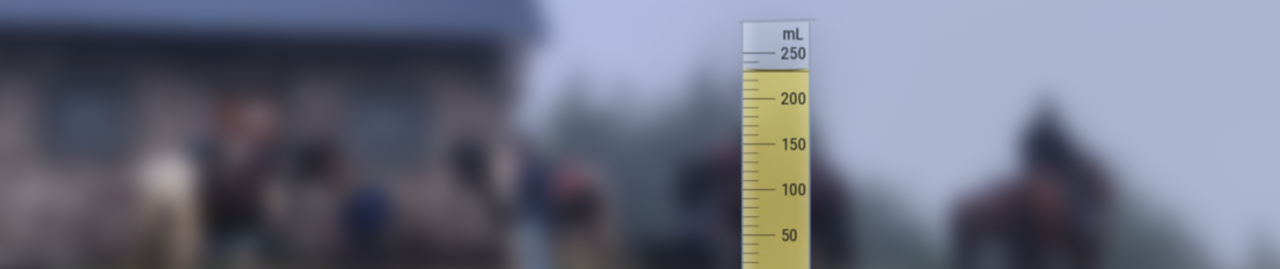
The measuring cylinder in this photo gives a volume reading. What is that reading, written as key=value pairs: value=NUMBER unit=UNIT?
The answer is value=230 unit=mL
